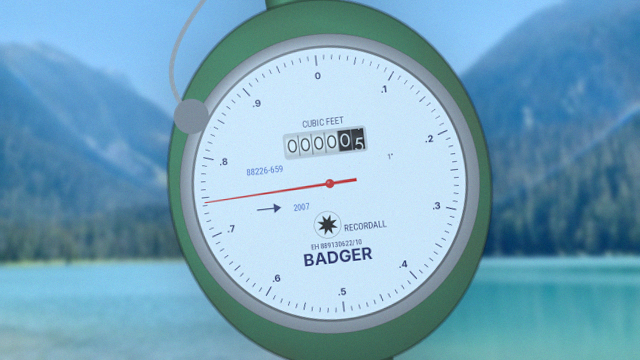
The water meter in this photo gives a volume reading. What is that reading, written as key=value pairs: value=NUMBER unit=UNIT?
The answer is value=4.74 unit=ft³
